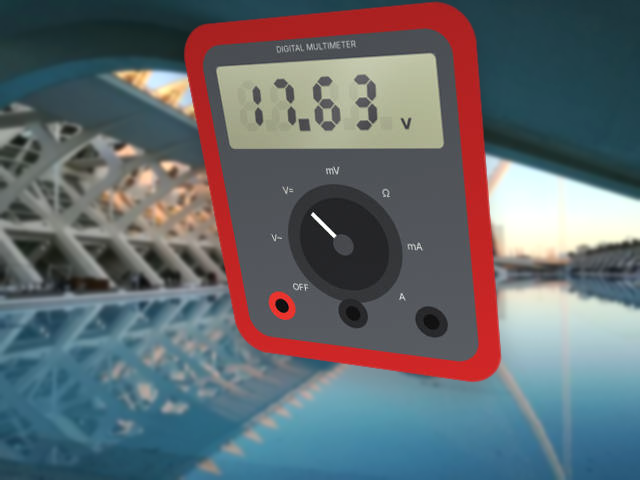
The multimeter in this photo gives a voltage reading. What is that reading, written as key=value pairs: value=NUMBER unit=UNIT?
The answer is value=17.63 unit=V
